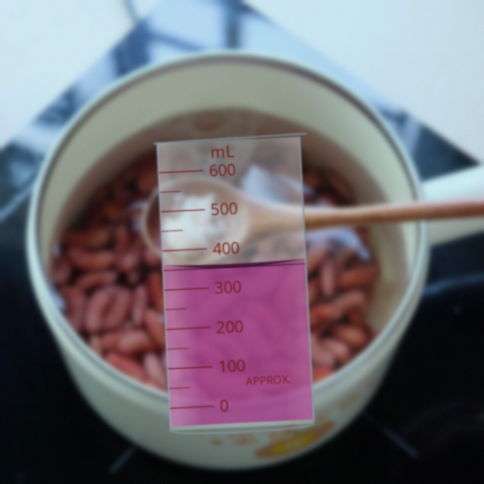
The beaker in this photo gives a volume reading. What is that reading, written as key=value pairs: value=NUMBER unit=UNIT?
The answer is value=350 unit=mL
